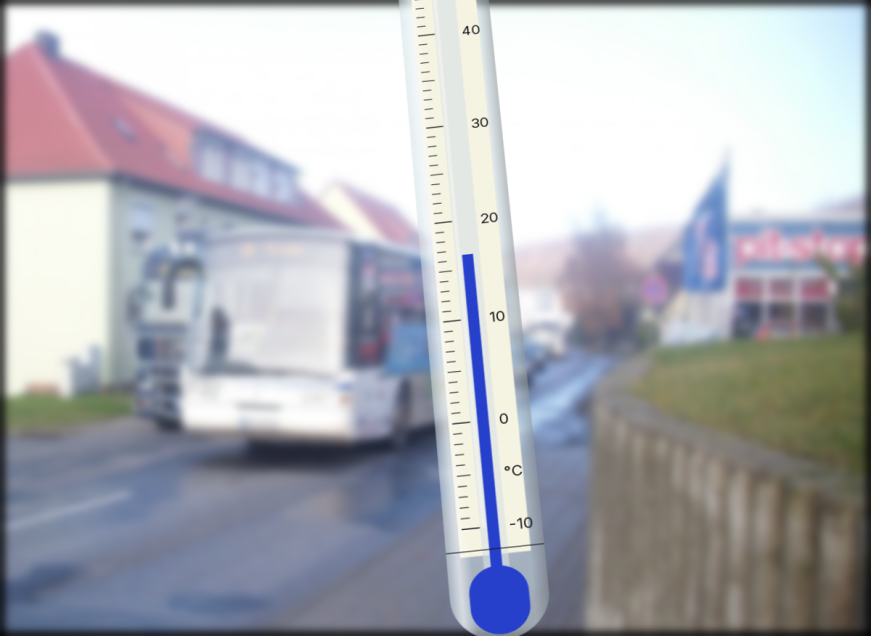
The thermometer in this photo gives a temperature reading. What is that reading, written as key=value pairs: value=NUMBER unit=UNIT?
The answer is value=16.5 unit=°C
